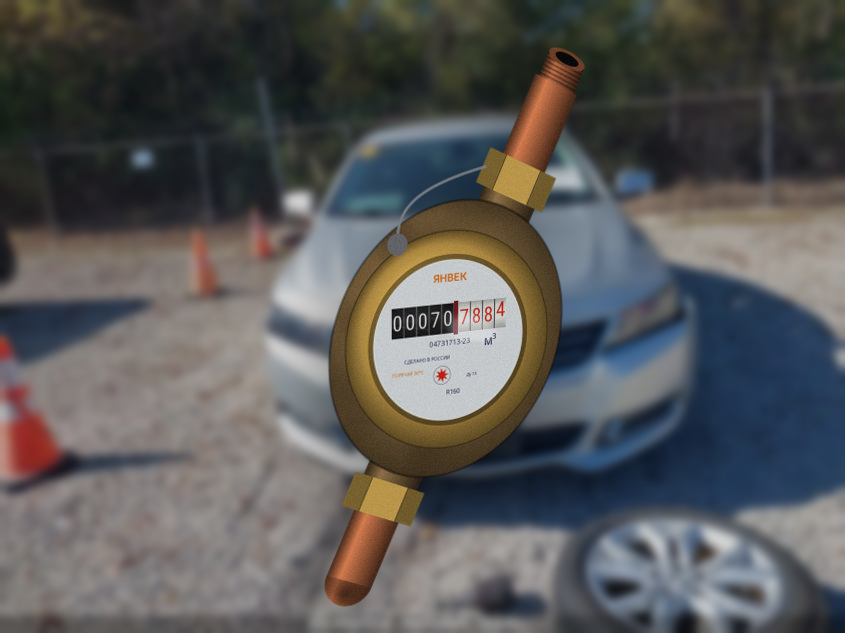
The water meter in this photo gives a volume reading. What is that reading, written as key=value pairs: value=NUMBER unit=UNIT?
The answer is value=70.7884 unit=m³
